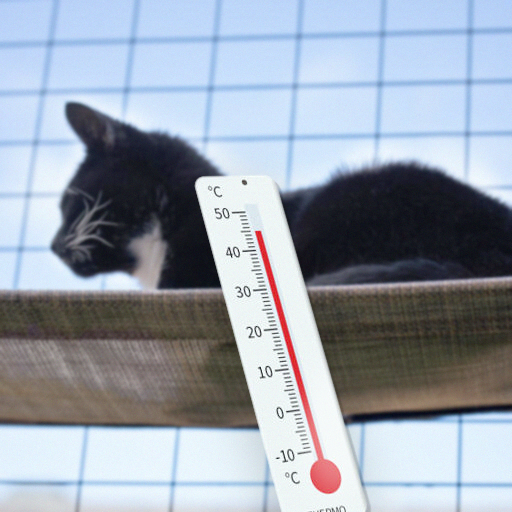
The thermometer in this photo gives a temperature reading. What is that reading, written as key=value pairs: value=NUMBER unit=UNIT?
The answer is value=45 unit=°C
